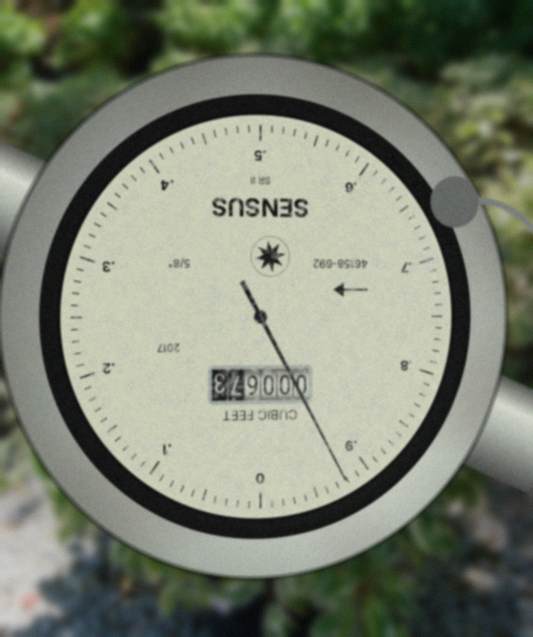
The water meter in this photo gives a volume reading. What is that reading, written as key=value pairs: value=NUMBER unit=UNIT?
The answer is value=672.92 unit=ft³
